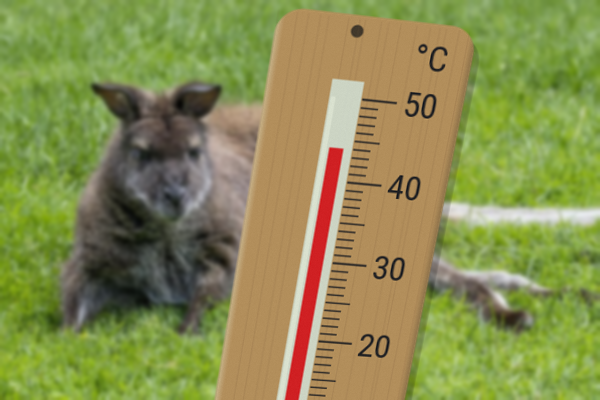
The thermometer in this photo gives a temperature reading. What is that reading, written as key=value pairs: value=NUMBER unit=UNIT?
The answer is value=44 unit=°C
